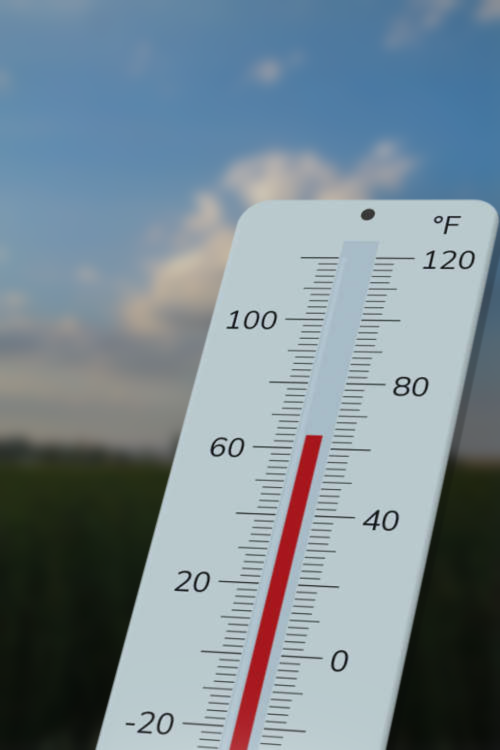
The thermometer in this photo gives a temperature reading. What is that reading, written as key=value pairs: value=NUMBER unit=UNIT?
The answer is value=64 unit=°F
